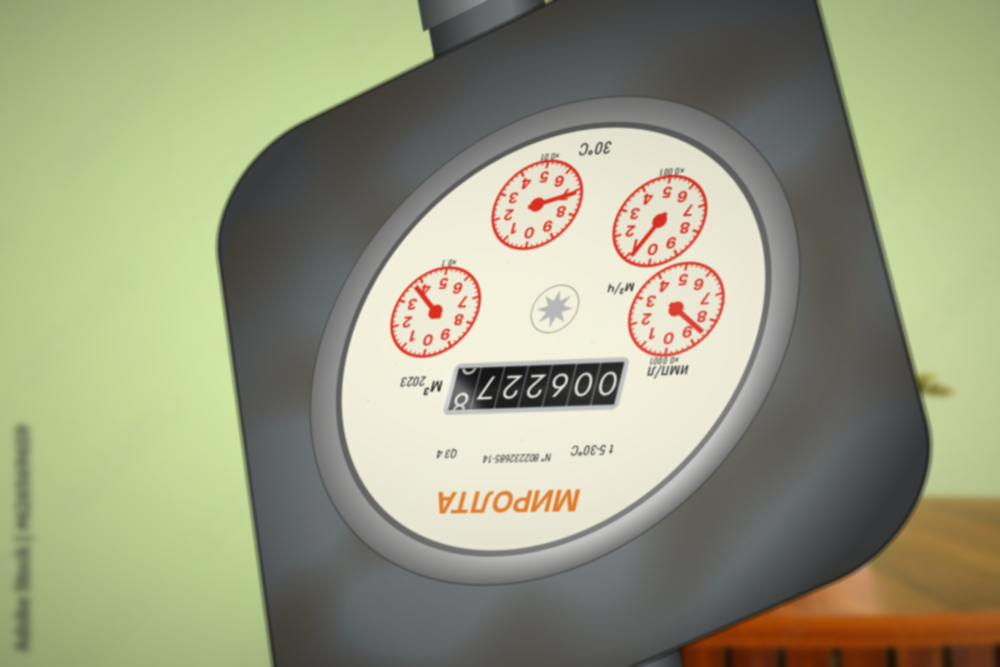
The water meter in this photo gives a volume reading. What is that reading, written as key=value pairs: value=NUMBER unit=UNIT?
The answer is value=62278.3708 unit=m³
